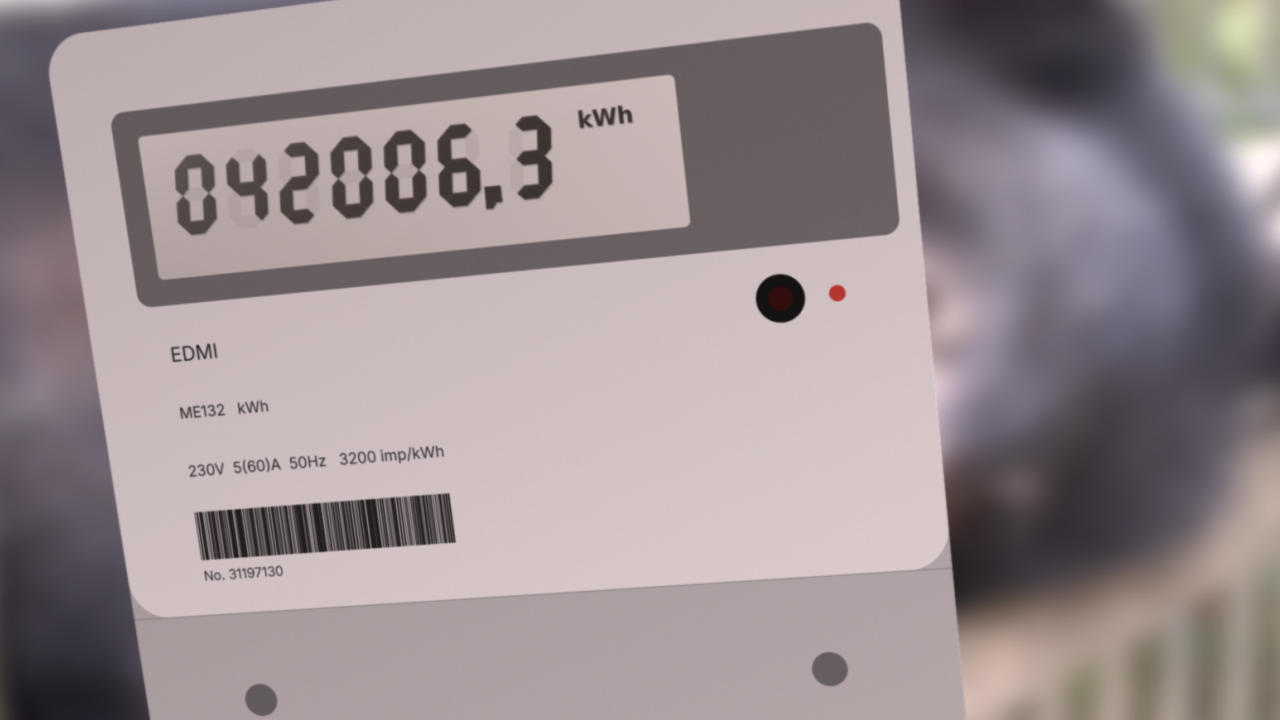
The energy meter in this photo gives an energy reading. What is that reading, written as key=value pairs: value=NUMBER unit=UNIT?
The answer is value=42006.3 unit=kWh
